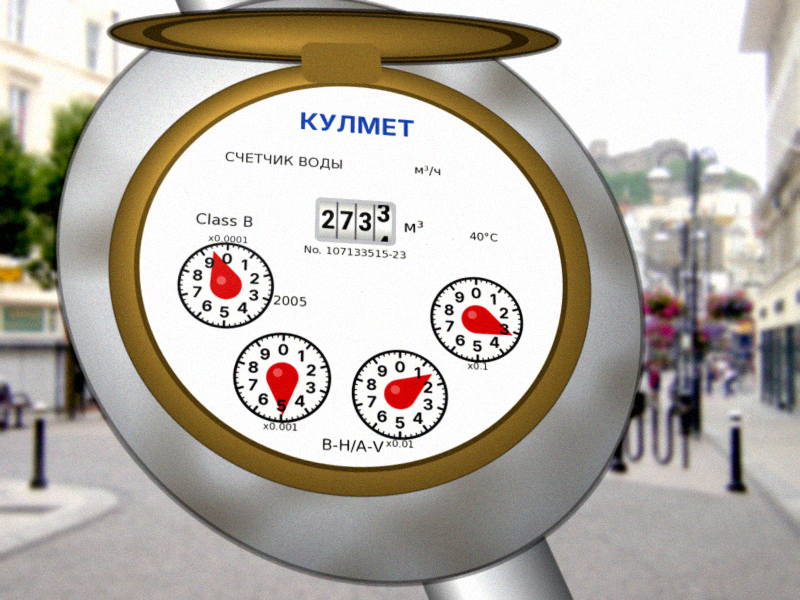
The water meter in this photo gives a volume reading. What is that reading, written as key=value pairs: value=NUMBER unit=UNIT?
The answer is value=2733.3149 unit=m³
